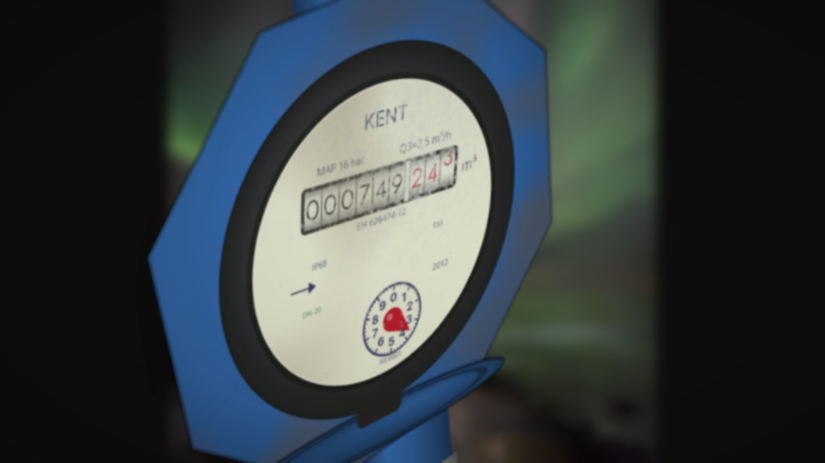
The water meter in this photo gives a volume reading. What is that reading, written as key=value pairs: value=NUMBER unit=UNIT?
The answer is value=749.2433 unit=m³
